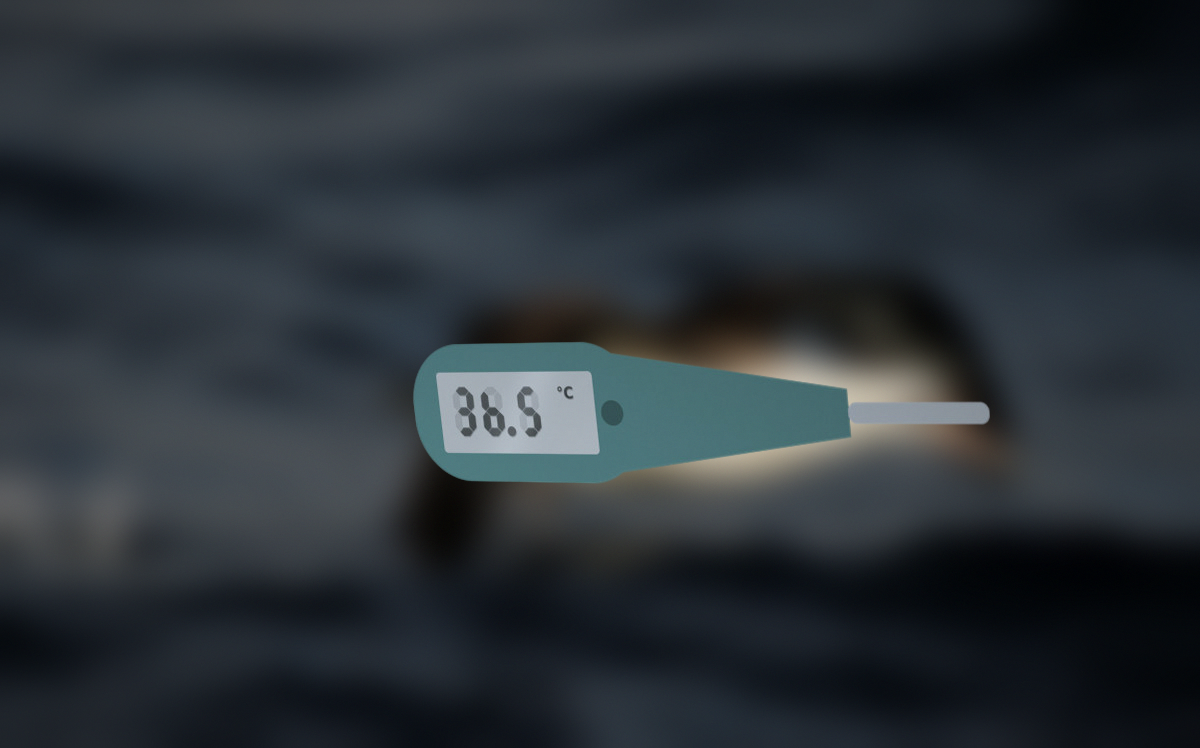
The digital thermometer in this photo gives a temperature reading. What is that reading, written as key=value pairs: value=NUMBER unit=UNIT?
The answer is value=36.5 unit=°C
